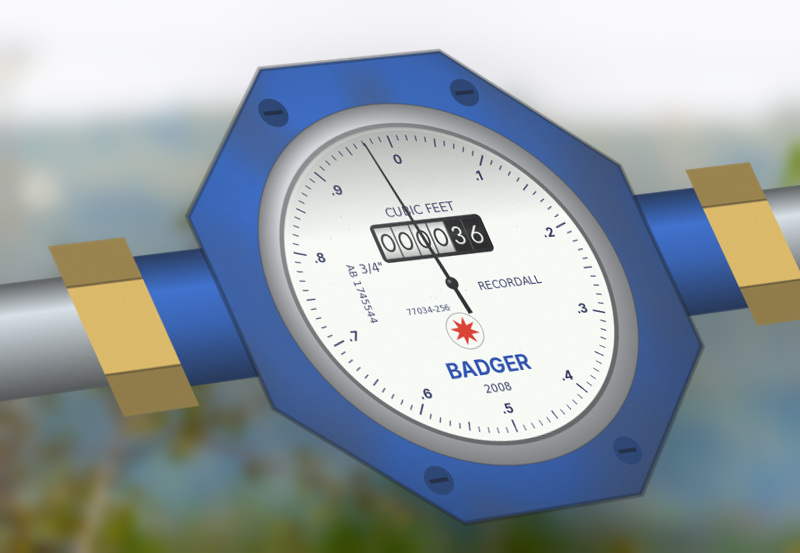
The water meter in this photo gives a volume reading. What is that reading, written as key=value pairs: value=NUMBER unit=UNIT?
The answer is value=35.97 unit=ft³
